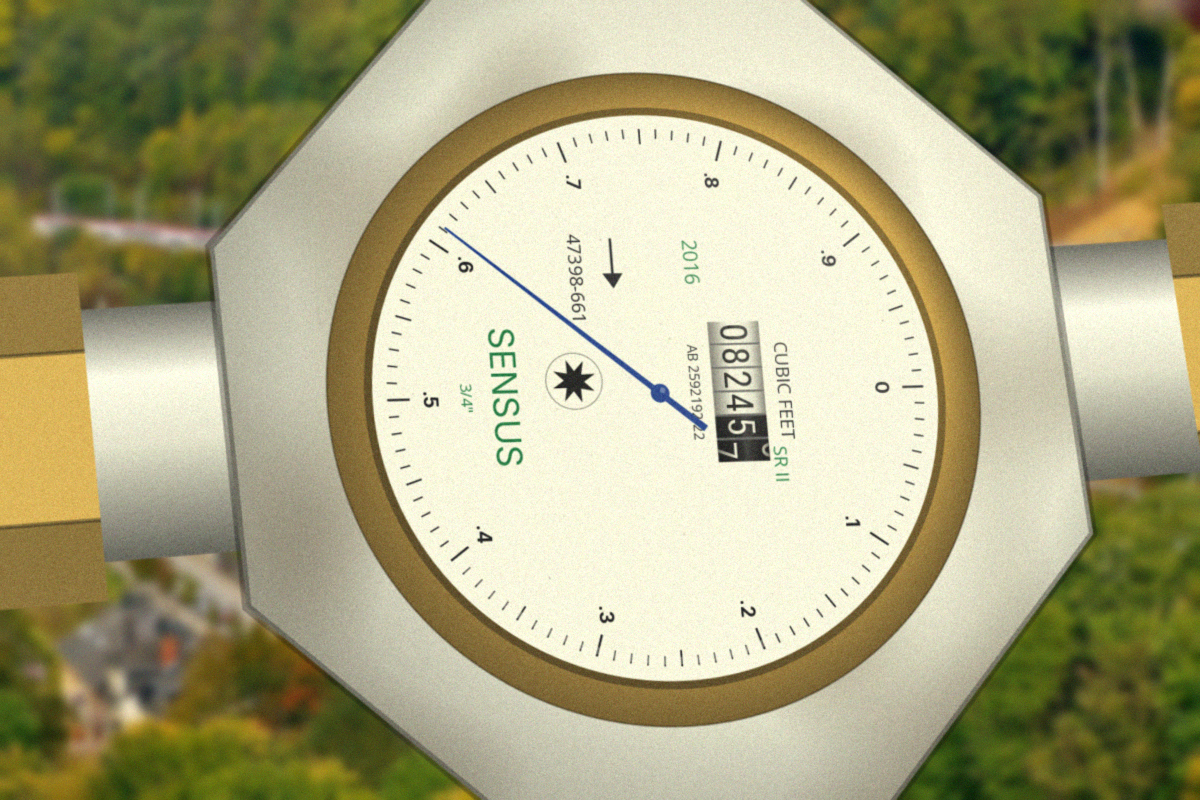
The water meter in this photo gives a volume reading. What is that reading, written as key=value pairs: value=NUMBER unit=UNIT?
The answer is value=82456.61 unit=ft³
